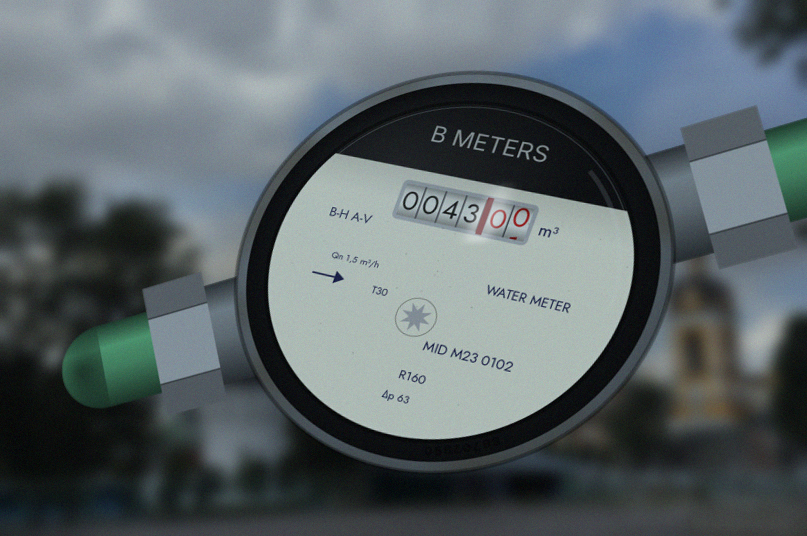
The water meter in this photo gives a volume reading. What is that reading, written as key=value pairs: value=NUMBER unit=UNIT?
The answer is value=43.00 unit=m³
